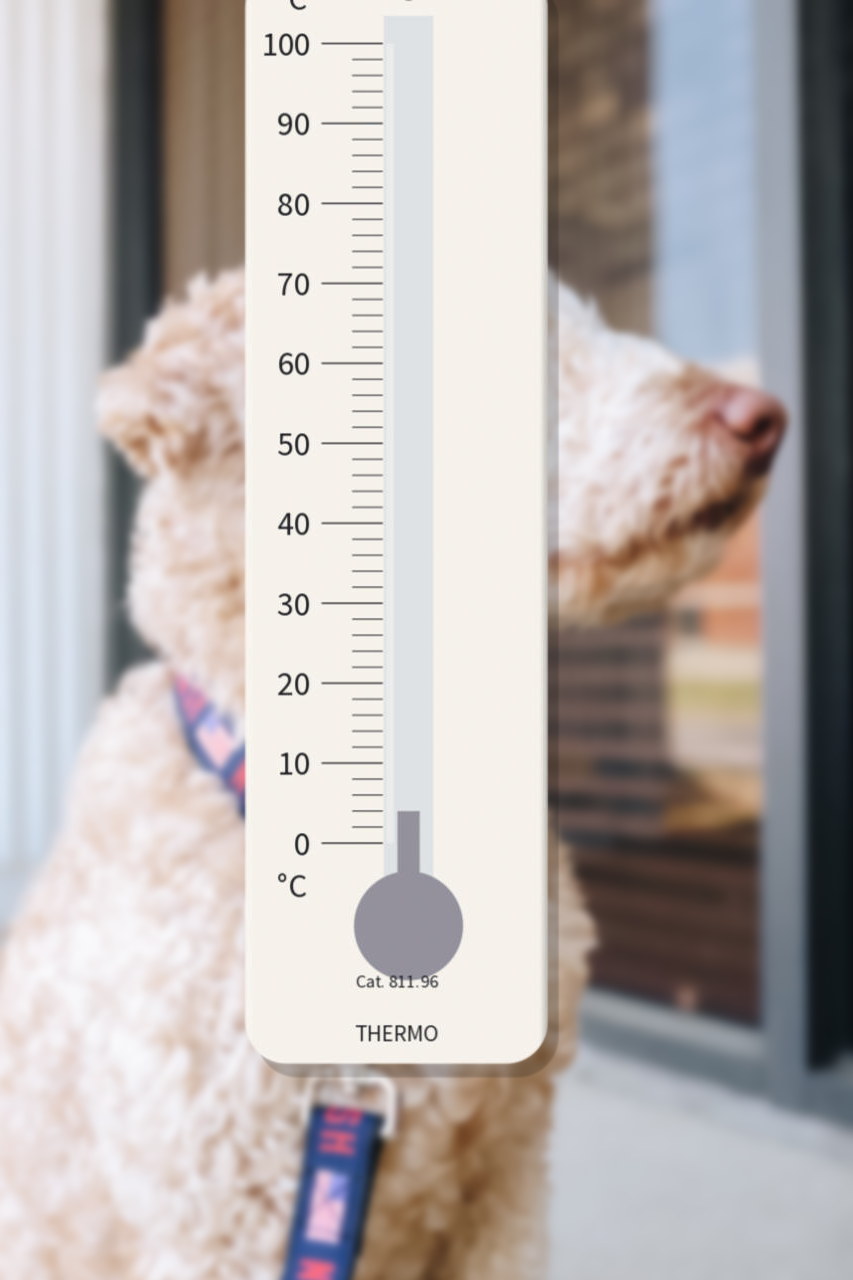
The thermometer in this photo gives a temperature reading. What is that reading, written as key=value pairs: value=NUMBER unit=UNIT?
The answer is value=4 unit=°C
